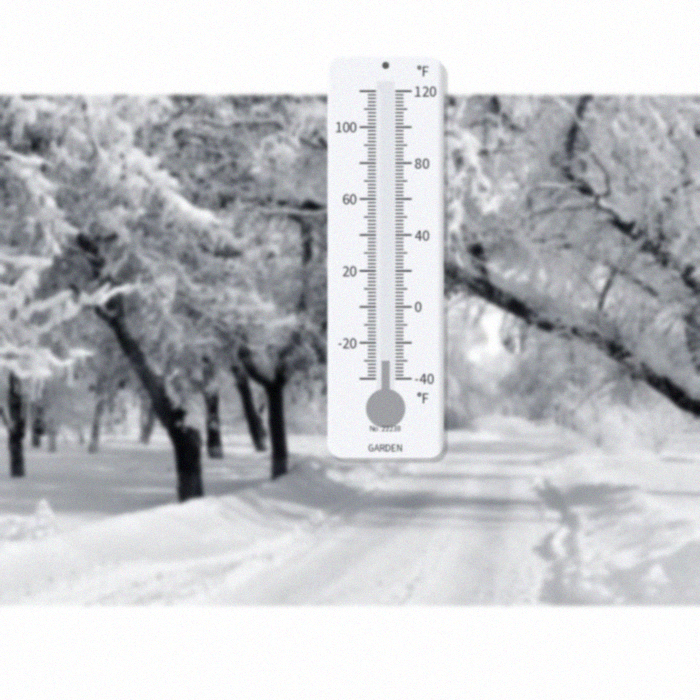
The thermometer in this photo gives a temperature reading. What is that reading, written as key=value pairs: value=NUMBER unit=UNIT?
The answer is value=-30 unit=°F
